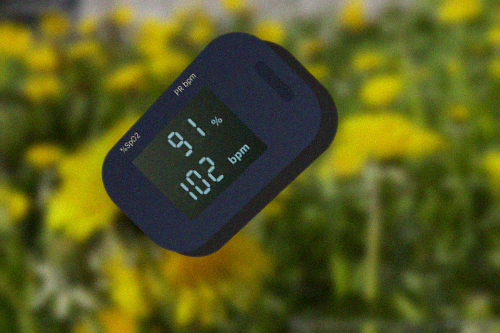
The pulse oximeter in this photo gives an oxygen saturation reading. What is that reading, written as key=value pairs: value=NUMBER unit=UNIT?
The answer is value=91 unit=%
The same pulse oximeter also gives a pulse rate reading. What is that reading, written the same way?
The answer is value=102 unit=bpm
